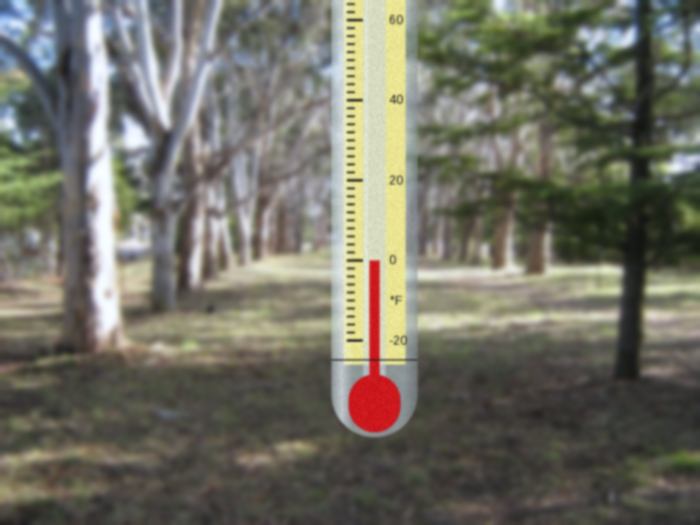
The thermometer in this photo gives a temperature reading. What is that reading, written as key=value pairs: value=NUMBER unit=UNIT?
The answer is value=0 unit=°F
